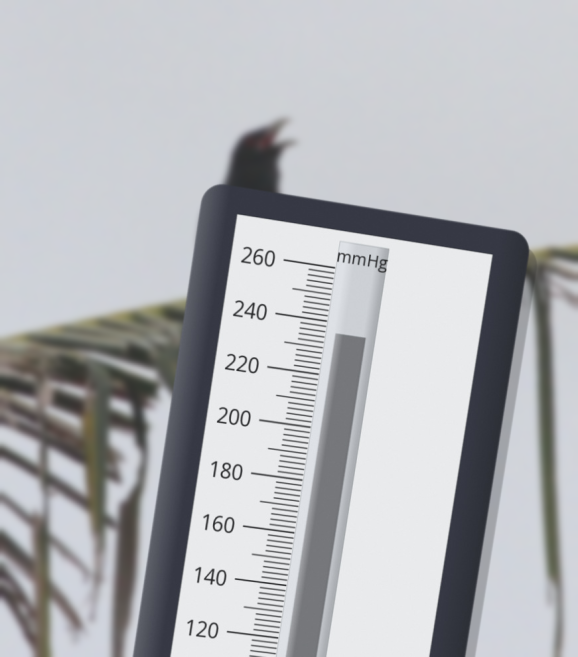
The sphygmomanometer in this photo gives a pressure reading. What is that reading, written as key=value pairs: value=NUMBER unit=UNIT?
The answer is value=236 unit=mmHg
